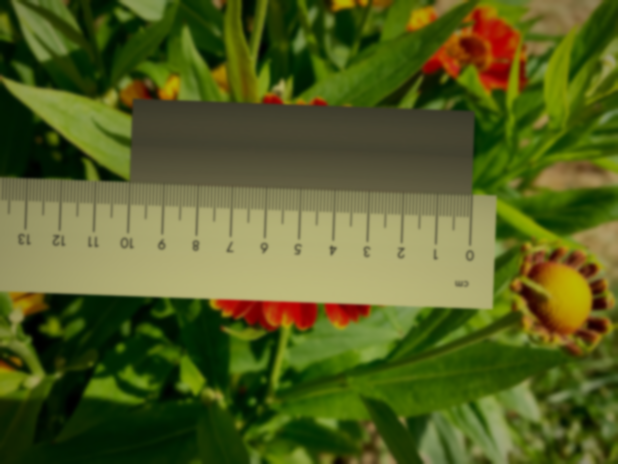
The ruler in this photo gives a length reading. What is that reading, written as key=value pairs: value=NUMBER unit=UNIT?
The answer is value=10 unit=cm
